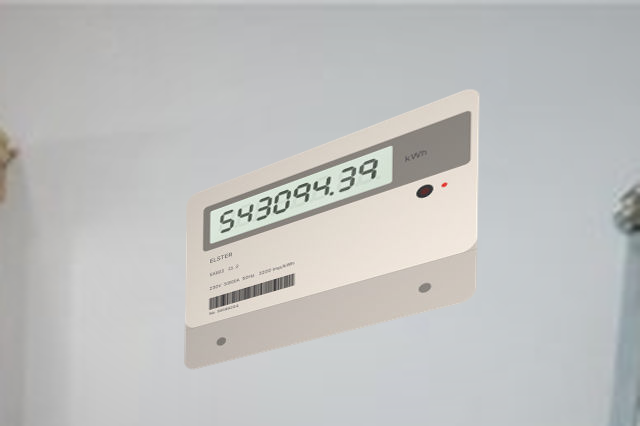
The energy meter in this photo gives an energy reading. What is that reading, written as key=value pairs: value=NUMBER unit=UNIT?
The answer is value=543094.39 unit=kWh
